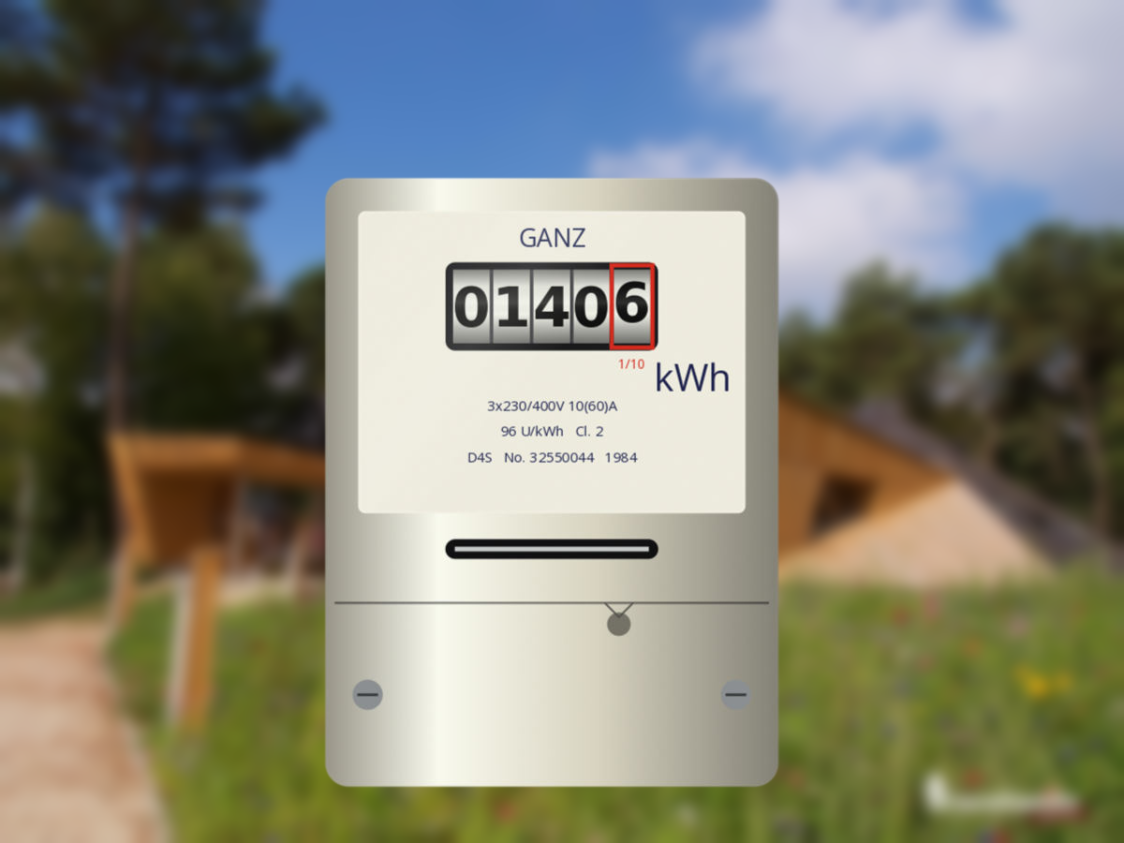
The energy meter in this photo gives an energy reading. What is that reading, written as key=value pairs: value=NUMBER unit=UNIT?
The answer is value=140.6 unit=kWh
